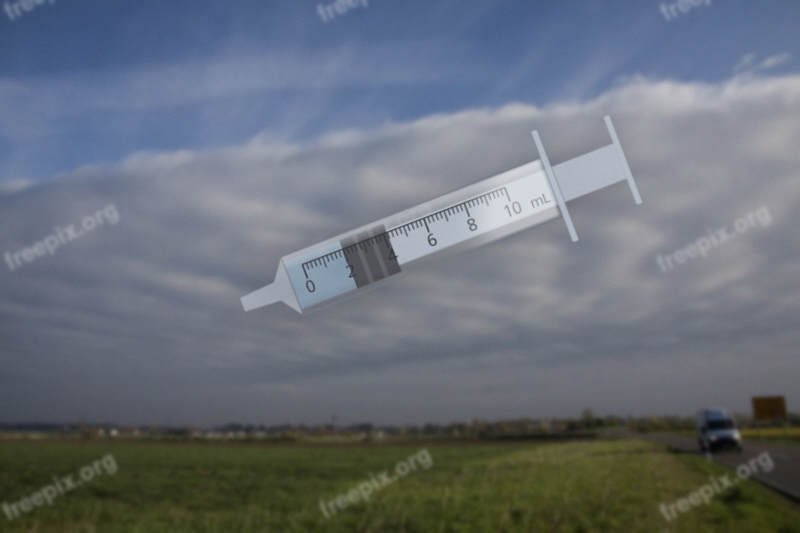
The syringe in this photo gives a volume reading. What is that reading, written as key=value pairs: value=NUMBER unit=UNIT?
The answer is value=2 unit=mL
